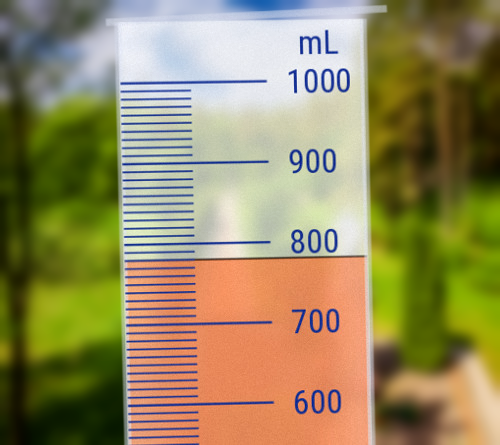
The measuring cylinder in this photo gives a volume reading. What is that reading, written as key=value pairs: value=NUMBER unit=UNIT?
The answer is value=780 unit=mL
